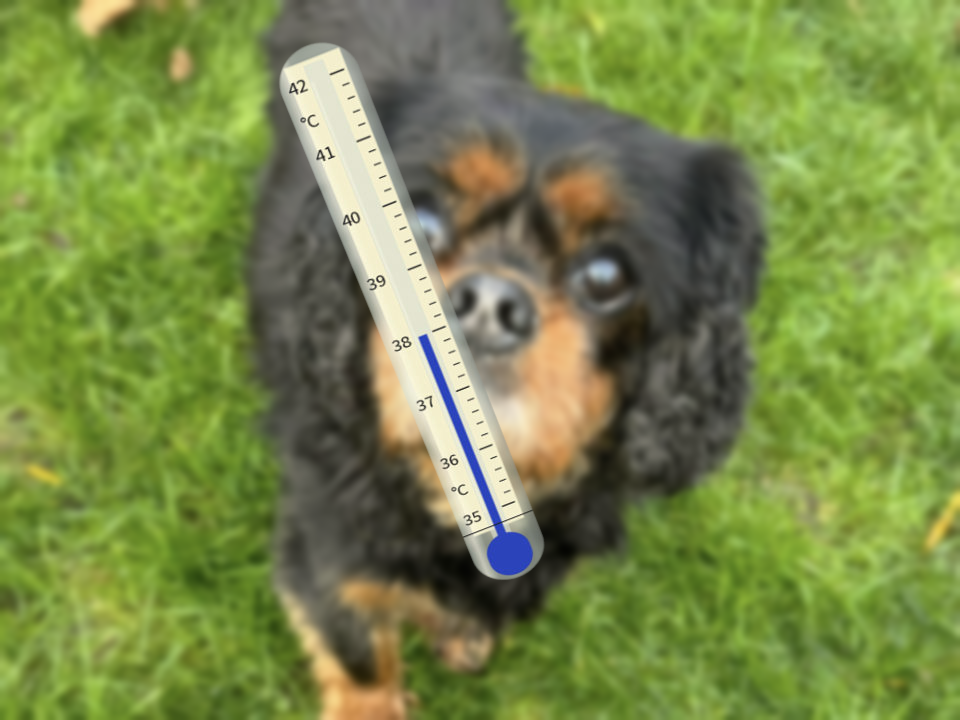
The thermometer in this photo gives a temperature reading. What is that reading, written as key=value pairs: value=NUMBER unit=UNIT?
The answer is value=38 unit=°C
